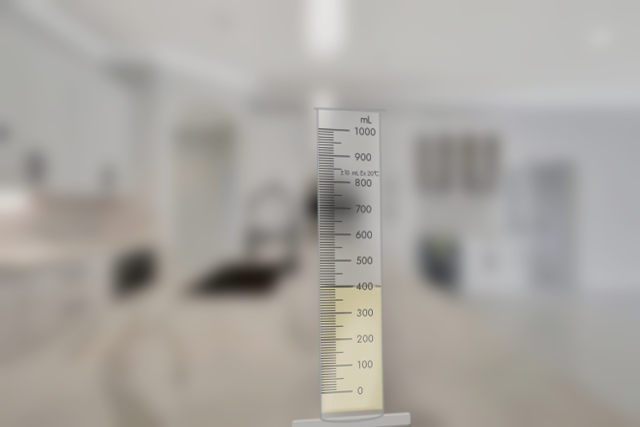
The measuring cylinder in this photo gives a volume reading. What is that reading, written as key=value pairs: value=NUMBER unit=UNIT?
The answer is value=400 unit=mL
